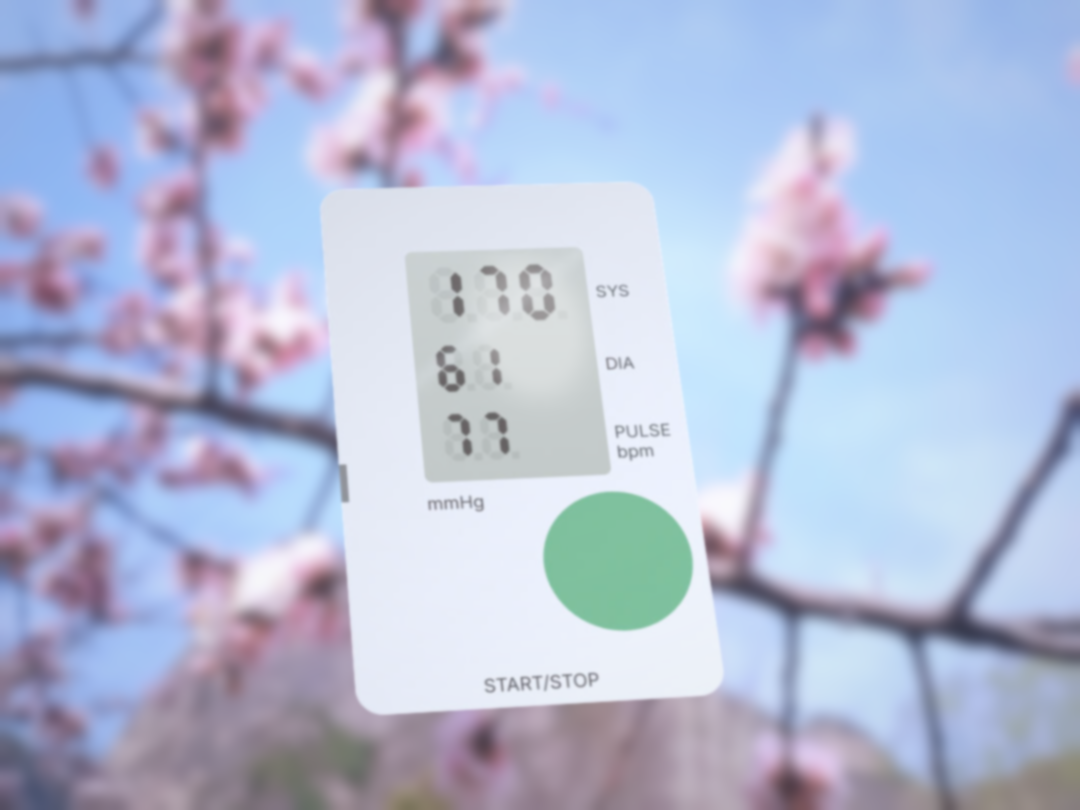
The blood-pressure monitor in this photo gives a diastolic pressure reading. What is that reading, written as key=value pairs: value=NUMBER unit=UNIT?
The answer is value=61 unit=mmHg
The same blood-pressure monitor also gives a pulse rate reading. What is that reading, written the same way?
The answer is value=77 unit=bpm
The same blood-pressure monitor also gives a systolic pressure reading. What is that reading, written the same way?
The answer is value=170 unit=mmHg
